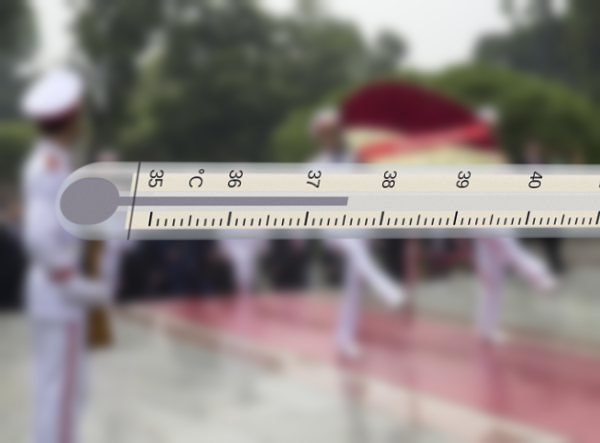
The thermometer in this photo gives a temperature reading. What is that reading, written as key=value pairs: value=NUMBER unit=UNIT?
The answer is value=37.5 unit=°C
